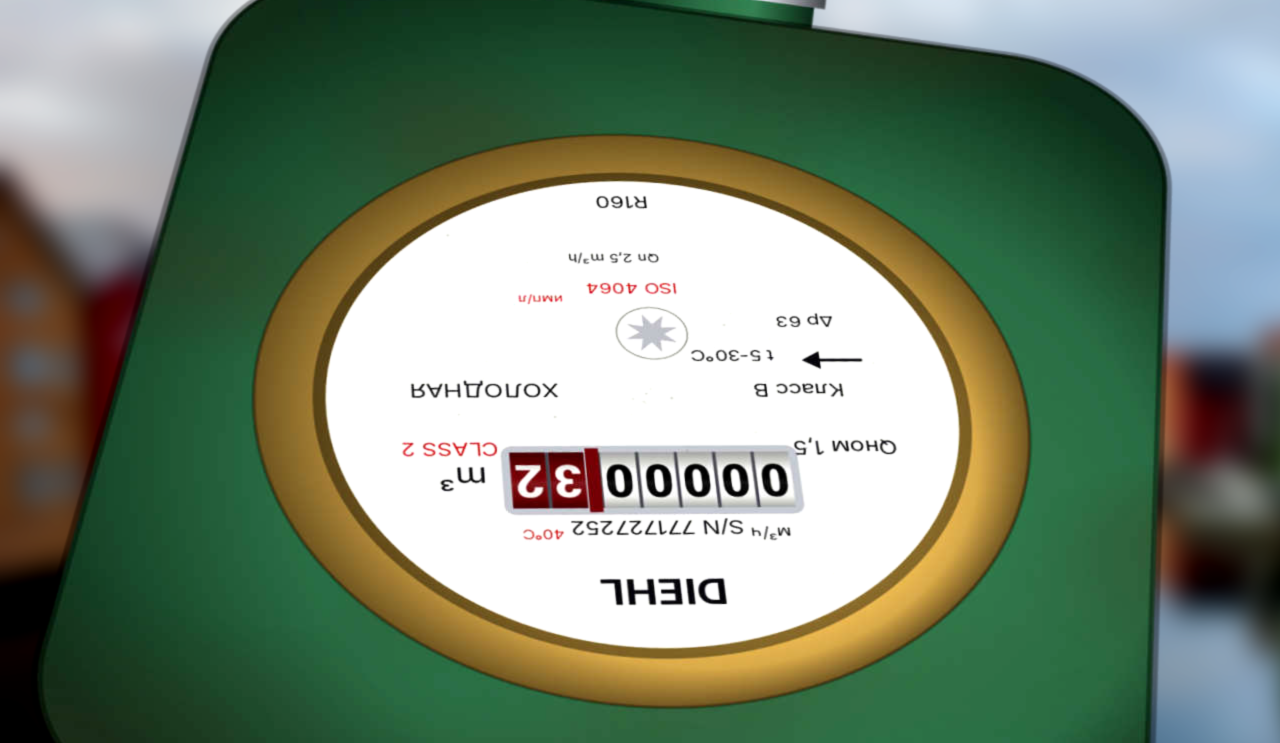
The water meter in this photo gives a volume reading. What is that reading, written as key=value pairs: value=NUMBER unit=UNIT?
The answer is value=0.32 unit=m³
